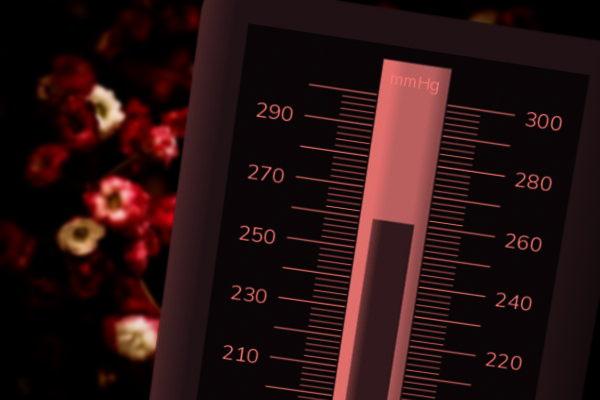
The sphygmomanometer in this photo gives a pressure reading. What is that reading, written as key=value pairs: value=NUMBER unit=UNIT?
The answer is value=260 unit=mmHg
